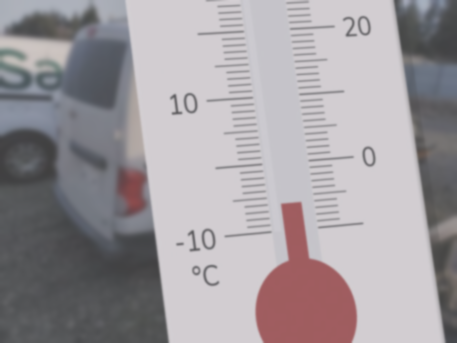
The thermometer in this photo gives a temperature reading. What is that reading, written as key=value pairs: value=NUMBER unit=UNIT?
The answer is value=-6 unit=°C
